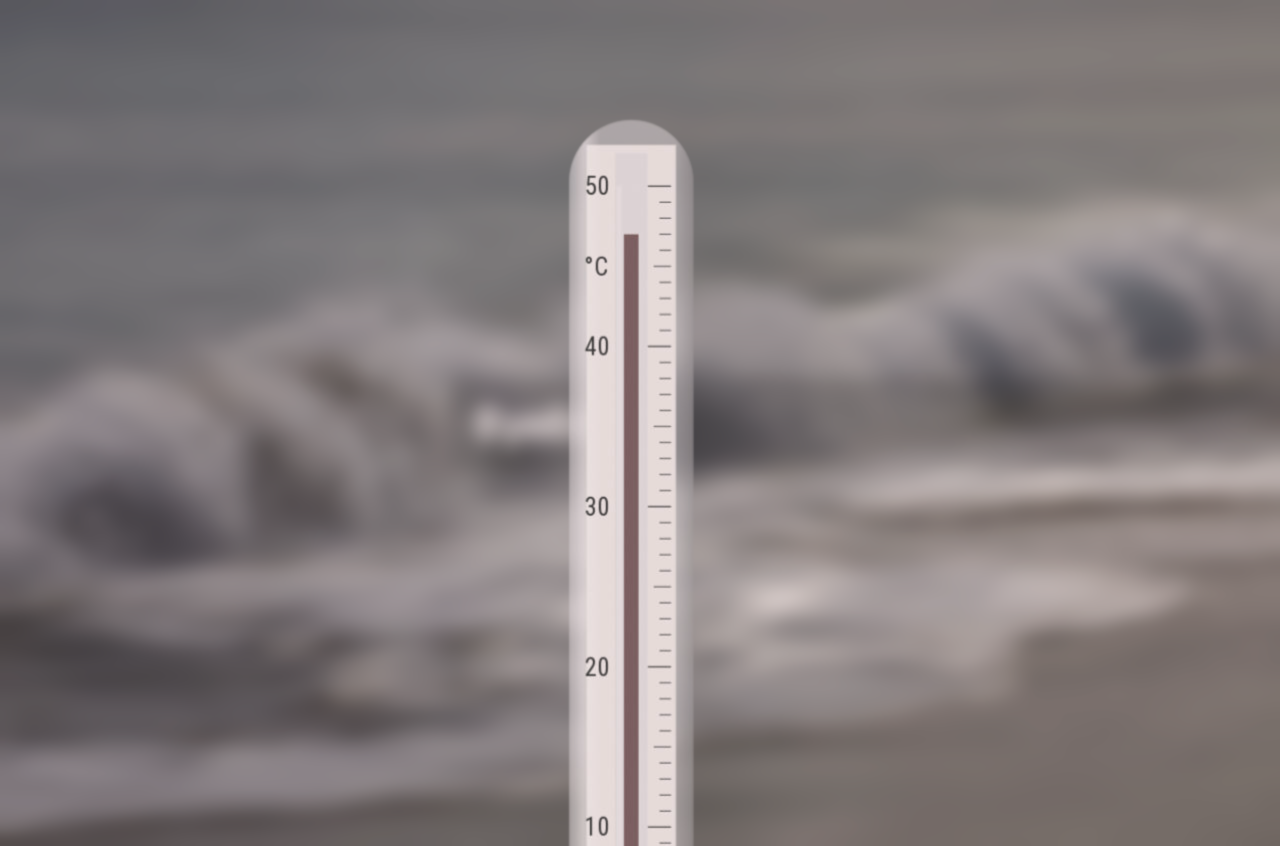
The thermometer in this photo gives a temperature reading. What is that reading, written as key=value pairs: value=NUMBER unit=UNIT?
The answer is value=47 unit=°C
